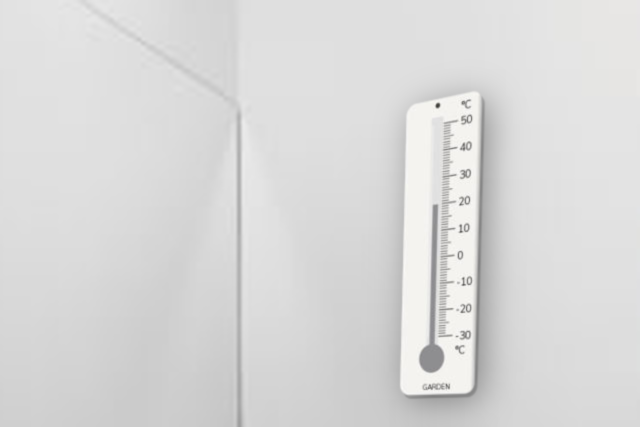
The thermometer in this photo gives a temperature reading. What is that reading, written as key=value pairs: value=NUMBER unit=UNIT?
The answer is value=20 unit=°C
